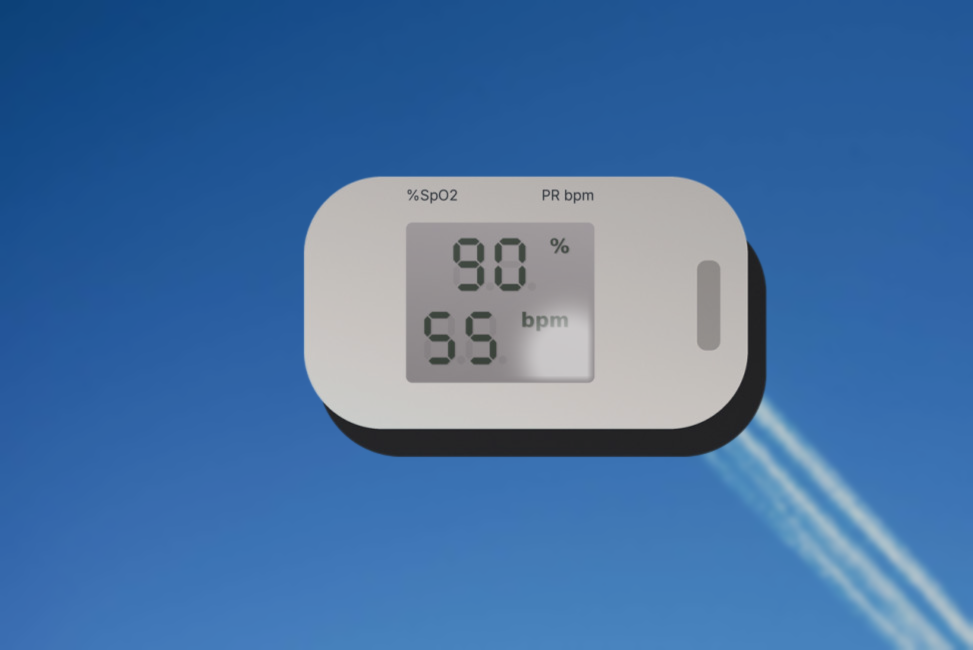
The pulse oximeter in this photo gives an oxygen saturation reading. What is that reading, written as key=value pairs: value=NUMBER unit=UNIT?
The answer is value=90 unit=%
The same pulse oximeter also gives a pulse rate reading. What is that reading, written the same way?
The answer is value=55 unit=bpm
